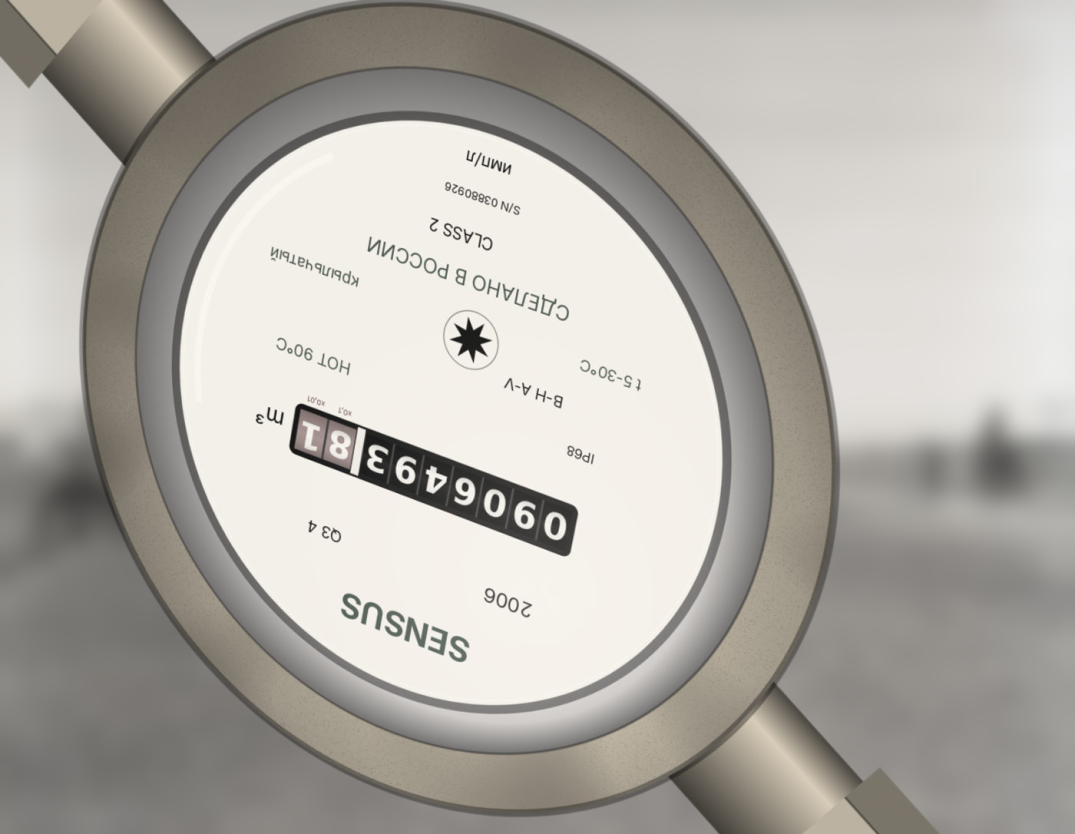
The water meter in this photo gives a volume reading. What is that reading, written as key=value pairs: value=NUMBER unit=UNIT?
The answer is value=906493.81 unit=m³
